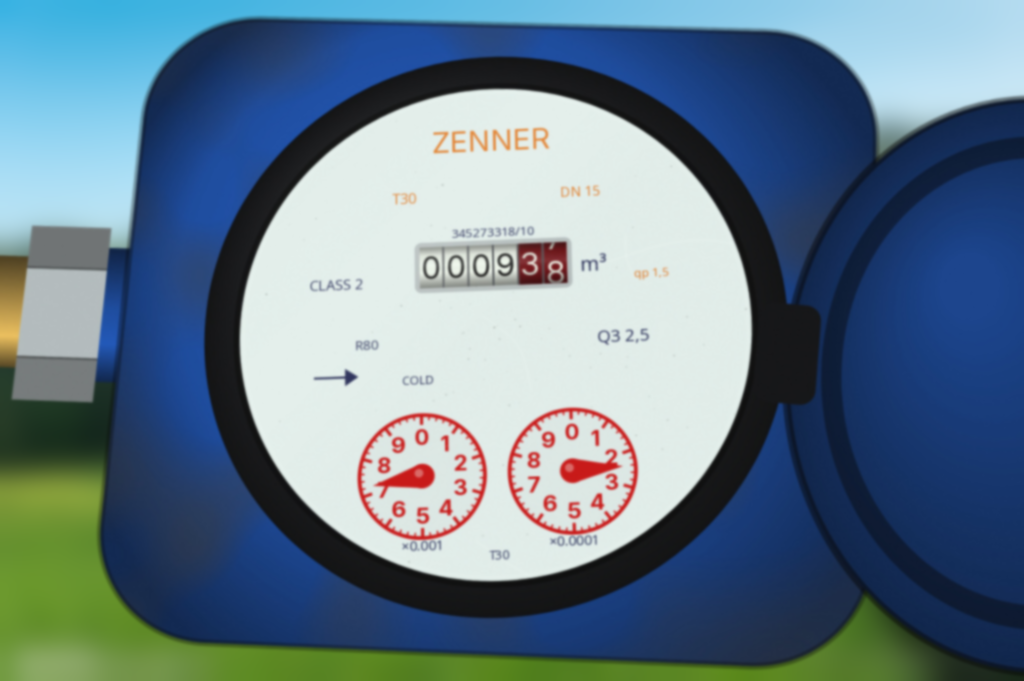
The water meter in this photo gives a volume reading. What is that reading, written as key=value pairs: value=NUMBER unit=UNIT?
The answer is value=9.3772 unit=m³
